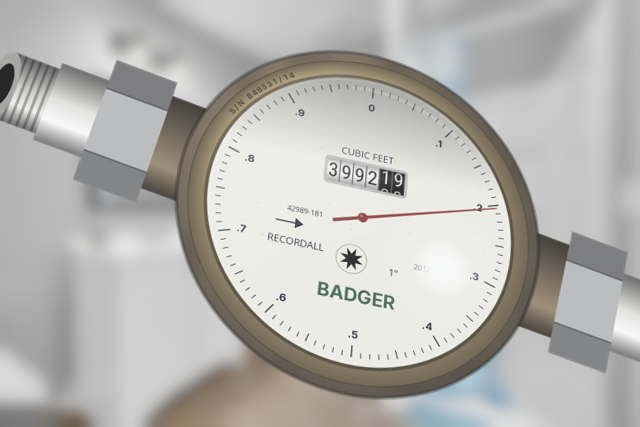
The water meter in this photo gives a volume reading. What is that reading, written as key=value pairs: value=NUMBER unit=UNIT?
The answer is value=399219.20 unit=ft³
